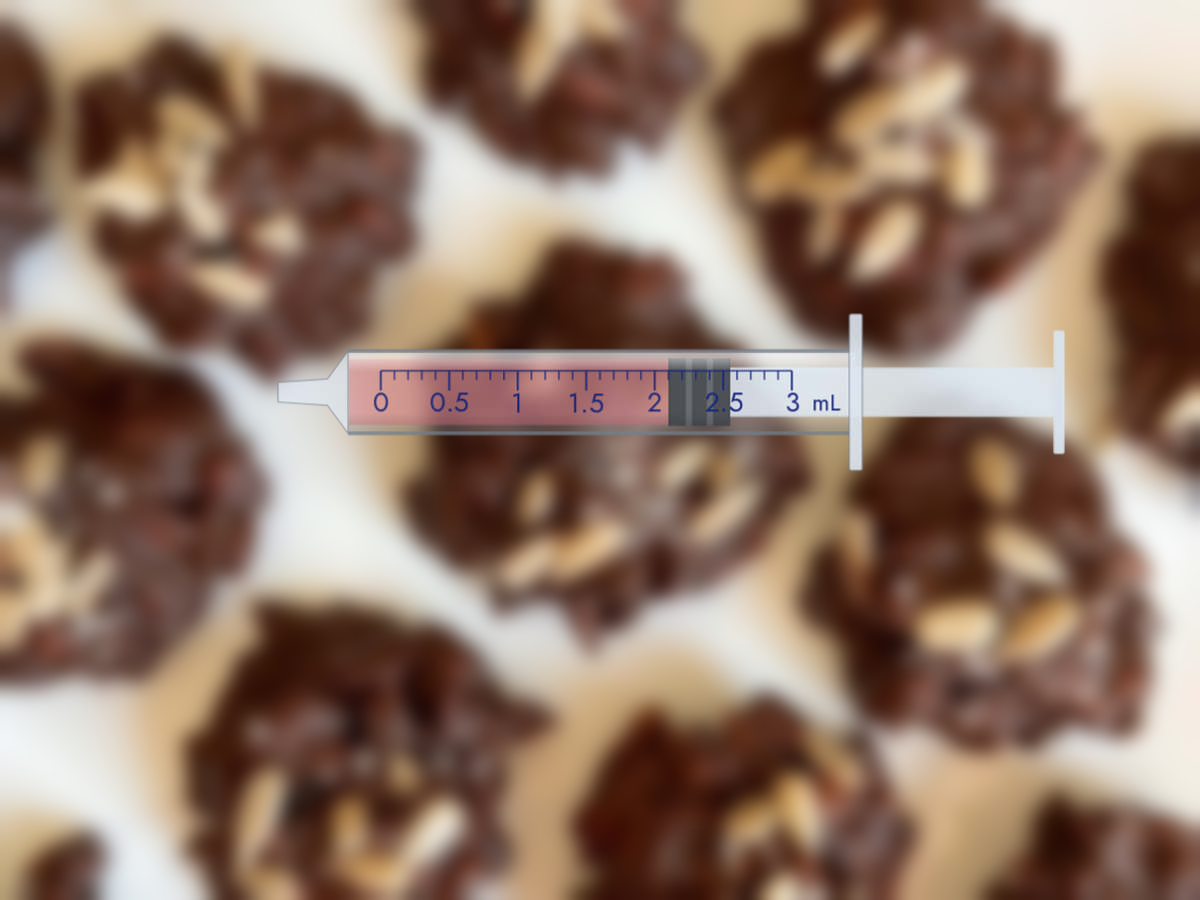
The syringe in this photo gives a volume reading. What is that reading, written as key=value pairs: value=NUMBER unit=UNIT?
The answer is value=2.1 unit=mL
